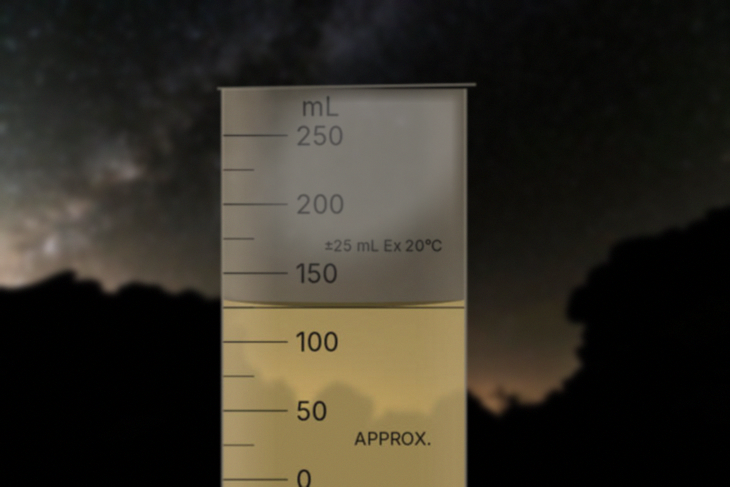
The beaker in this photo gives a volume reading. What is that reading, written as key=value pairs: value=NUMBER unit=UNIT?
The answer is value=125 unit=mL
